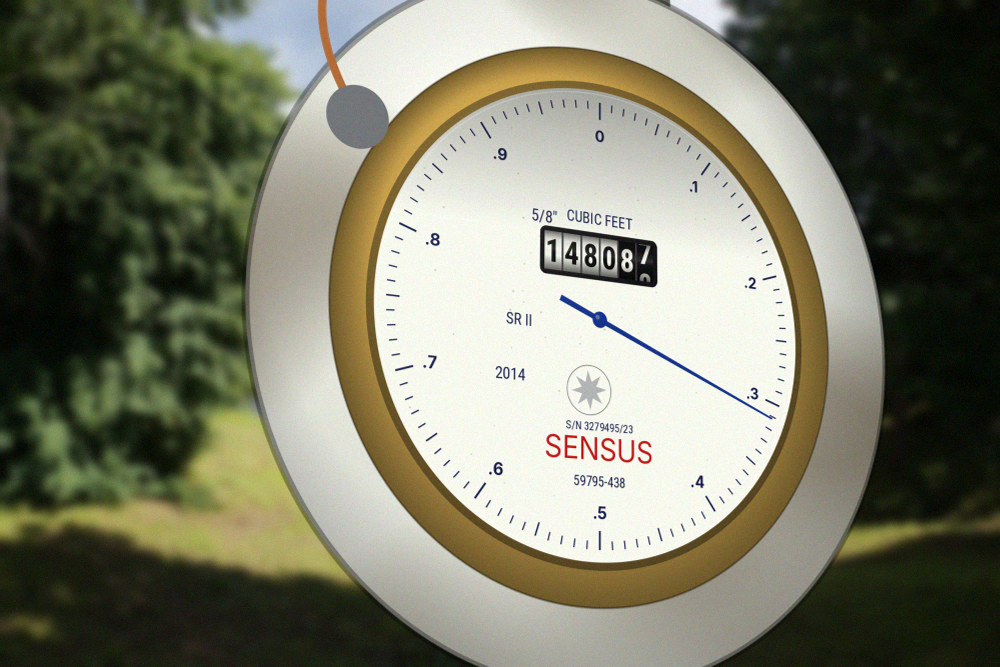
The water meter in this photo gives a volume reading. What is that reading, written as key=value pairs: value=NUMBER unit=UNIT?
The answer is value=148087.31 unit=ft³
